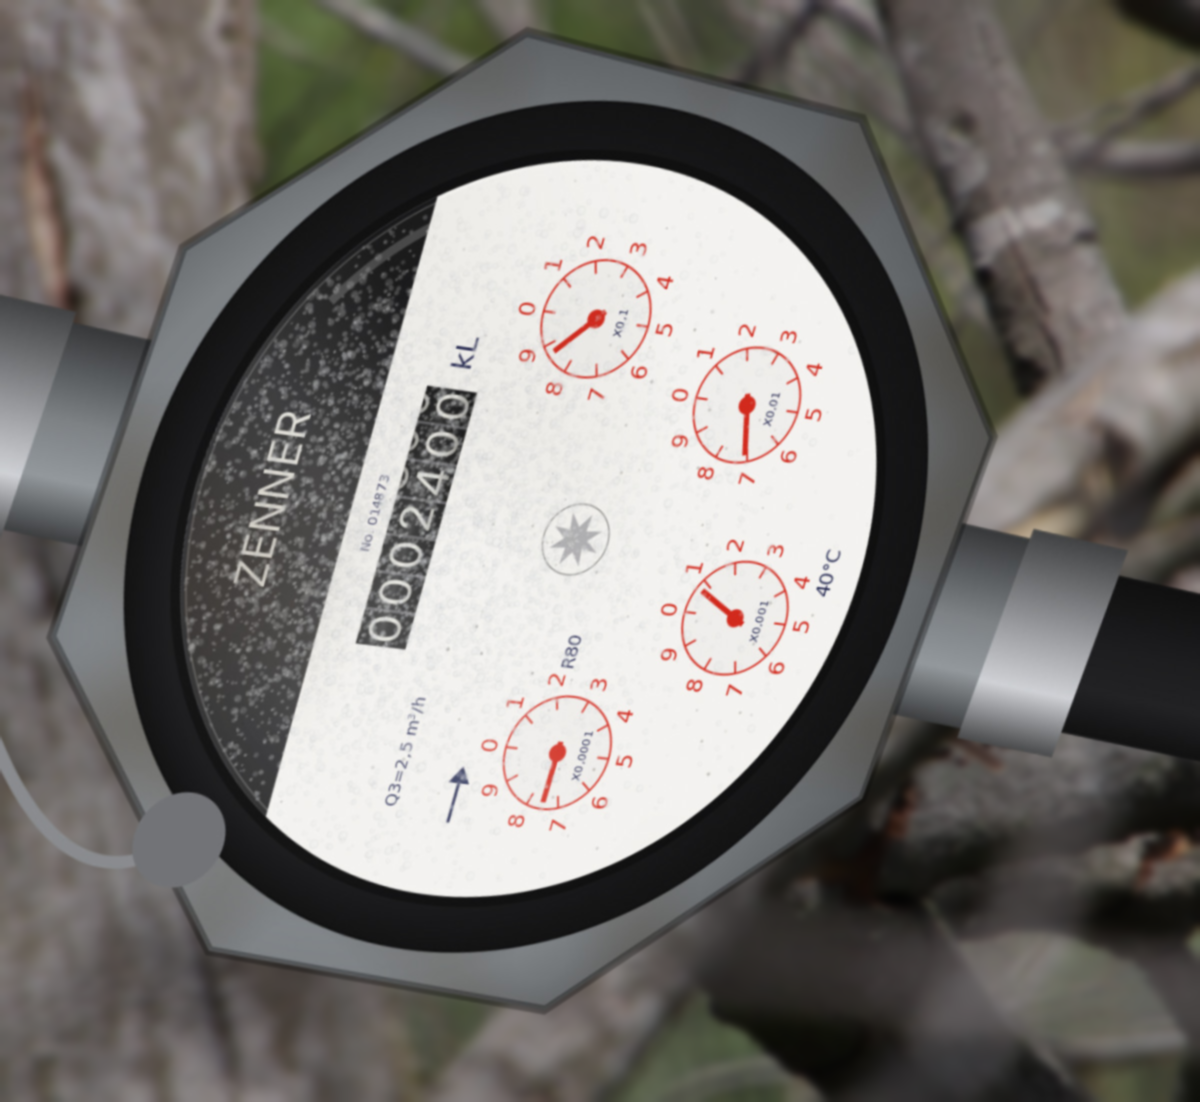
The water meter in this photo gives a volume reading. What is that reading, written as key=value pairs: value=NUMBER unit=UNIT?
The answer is value=2399.8707 unit=kL
